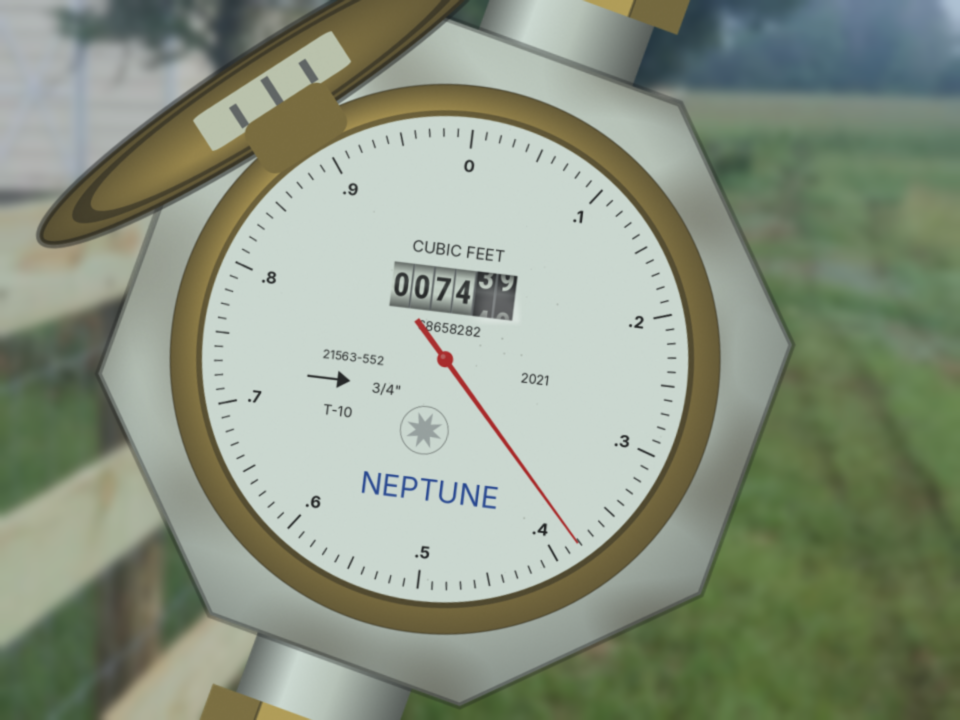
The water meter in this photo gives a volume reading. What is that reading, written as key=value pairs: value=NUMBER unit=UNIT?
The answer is value=7439.38 unit=ft³
